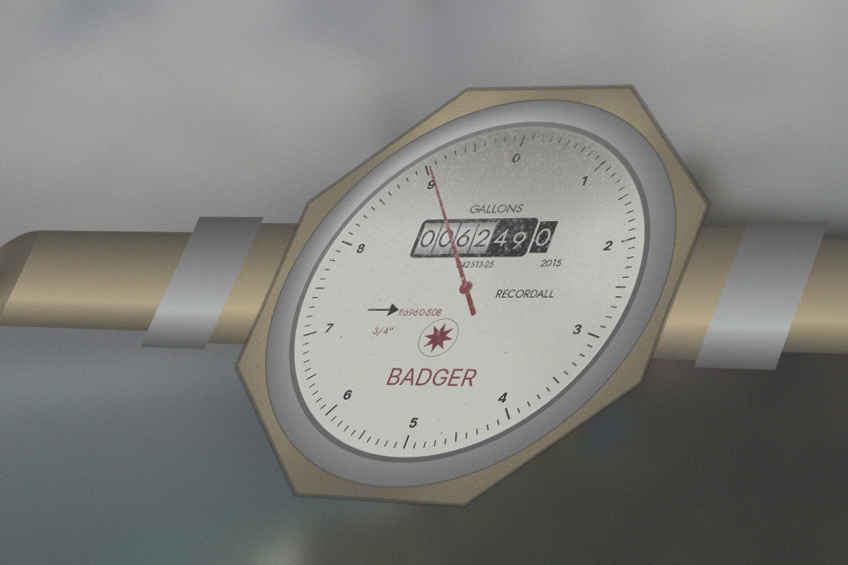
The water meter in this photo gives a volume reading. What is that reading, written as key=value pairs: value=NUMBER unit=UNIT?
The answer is value=62489.0 unit=gal
